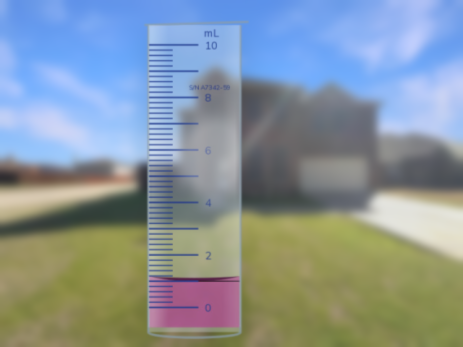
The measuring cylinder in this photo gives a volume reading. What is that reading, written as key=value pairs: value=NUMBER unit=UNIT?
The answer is value=1 unit=mL
